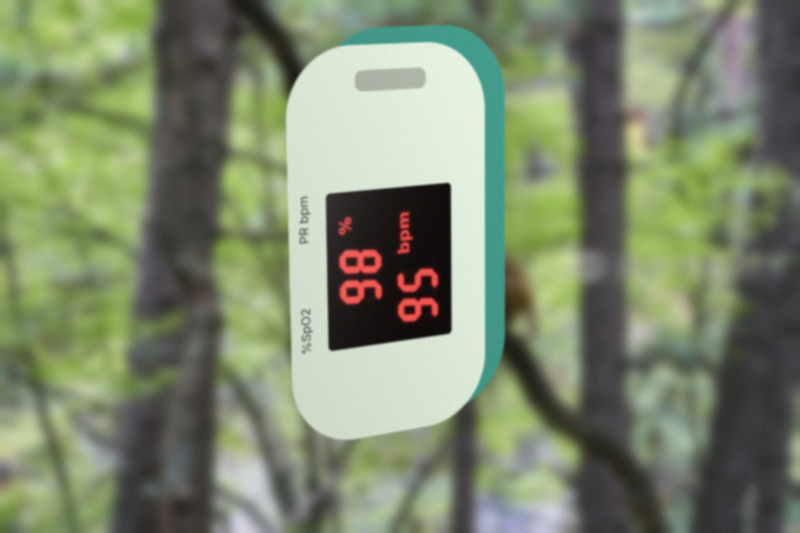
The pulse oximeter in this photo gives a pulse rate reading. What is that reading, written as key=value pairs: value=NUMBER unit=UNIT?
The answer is value=95 unit=bpm
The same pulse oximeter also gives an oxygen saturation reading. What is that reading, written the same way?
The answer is value=98 unit=%
